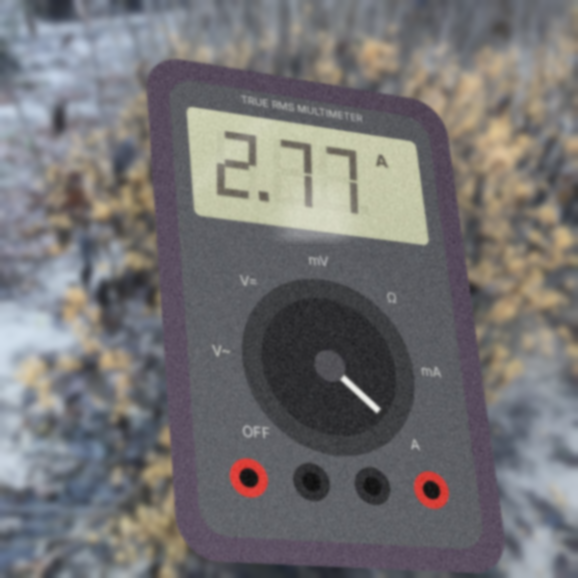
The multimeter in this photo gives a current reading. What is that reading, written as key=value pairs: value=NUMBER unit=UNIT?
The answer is value=2.77 unit=A
